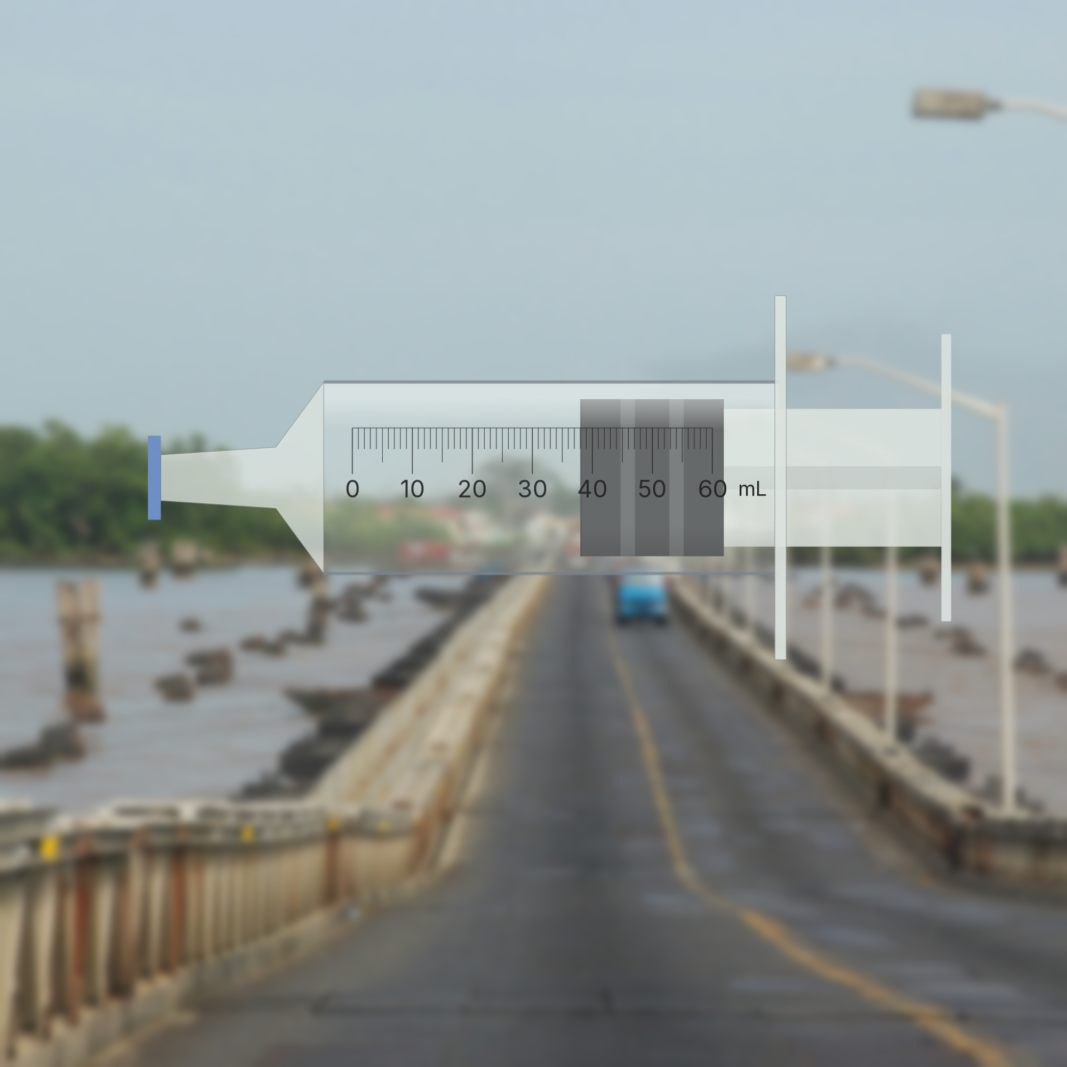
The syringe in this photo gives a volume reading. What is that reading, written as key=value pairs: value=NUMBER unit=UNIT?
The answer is value=38 unit=mL
